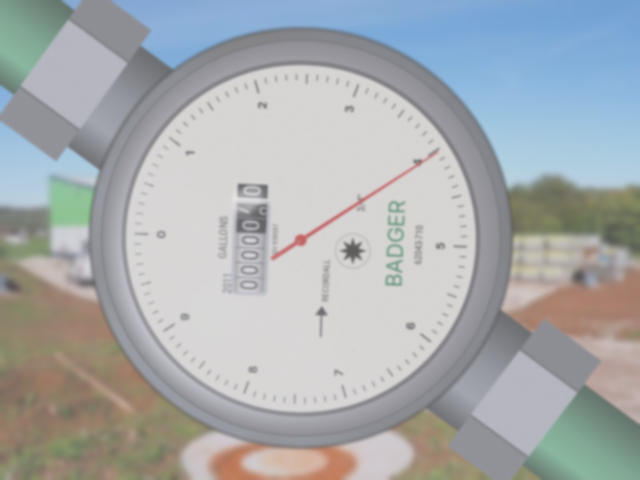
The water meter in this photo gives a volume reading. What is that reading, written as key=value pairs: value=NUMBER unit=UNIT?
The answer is value=74.0 unit=gal
